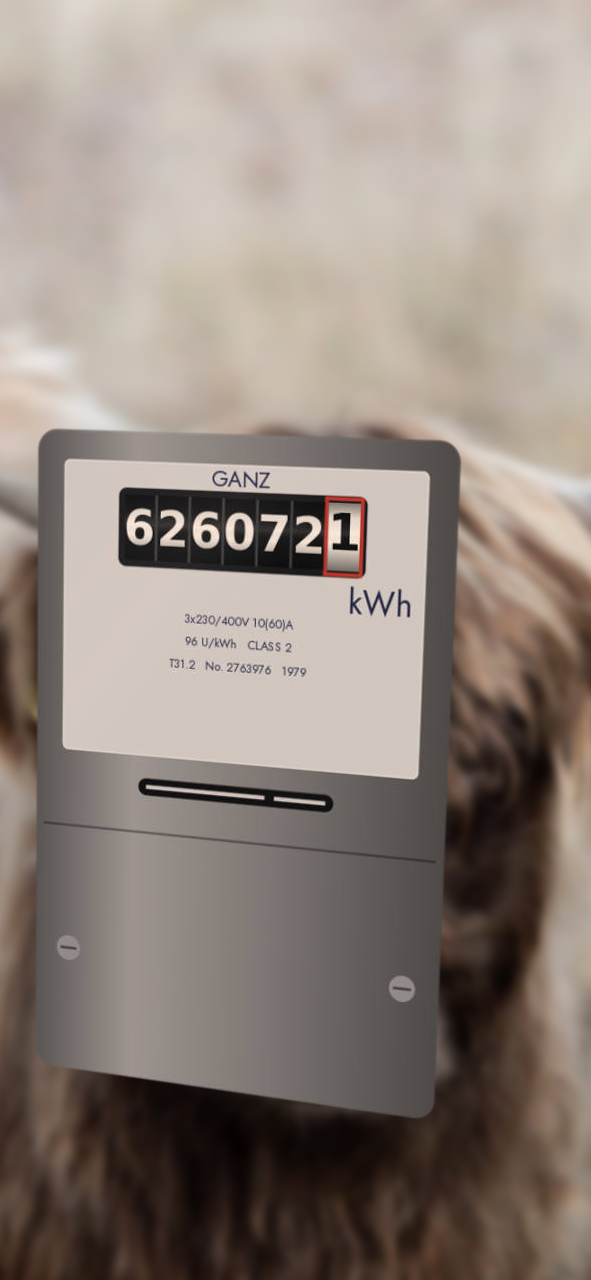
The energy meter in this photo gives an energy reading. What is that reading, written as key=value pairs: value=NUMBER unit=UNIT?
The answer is value=626072.1 unit=kWh
